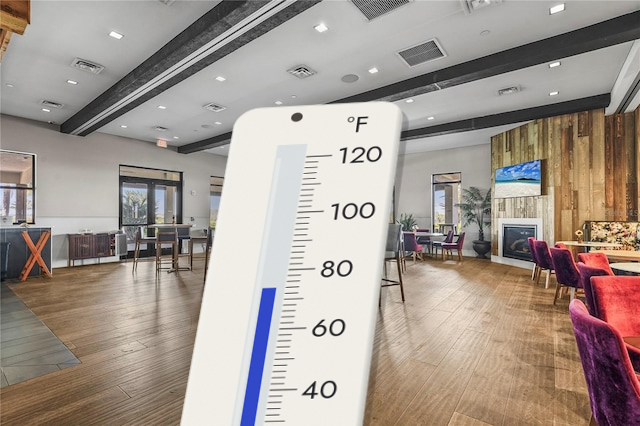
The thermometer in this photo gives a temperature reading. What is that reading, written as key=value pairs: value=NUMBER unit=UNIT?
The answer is value=74 unit=°F
